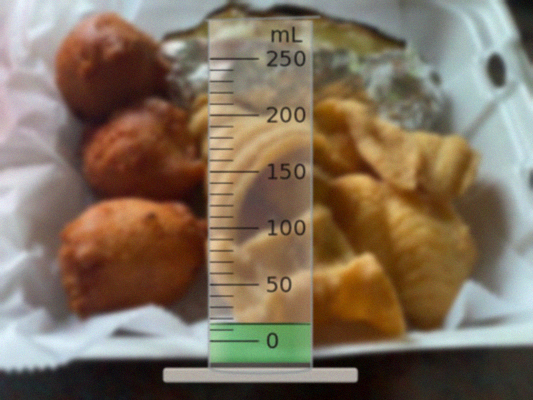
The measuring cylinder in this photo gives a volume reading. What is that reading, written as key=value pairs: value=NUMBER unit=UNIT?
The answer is value=15 unit=mL
